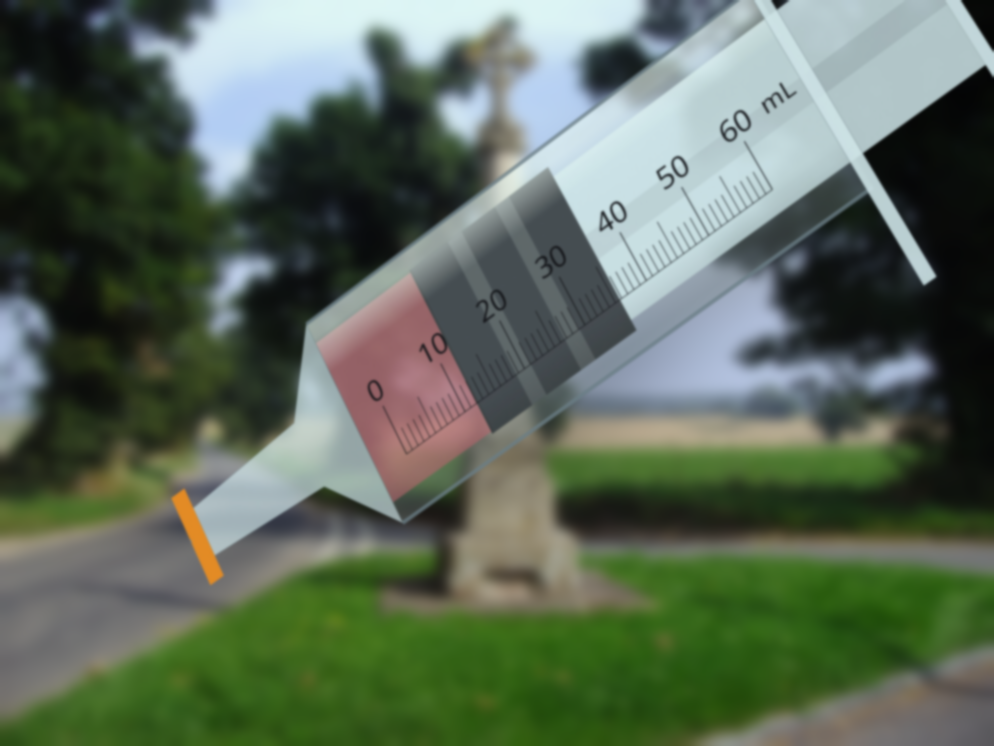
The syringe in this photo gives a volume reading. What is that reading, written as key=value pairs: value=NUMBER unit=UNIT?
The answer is value=12 unit=mL
